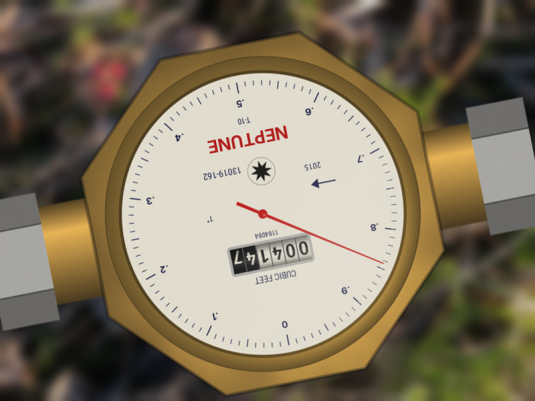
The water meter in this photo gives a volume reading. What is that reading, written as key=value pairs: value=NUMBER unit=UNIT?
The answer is value=4146.84 unit=ft³
